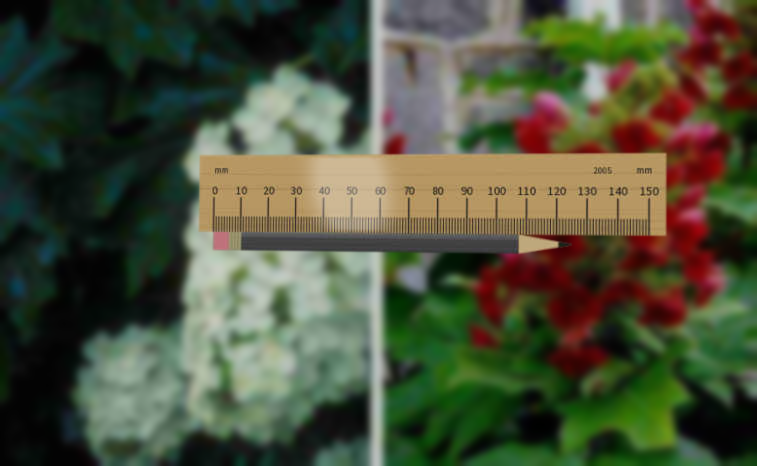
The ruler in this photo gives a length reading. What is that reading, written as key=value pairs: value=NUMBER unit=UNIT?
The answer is value=125 unit=mm
